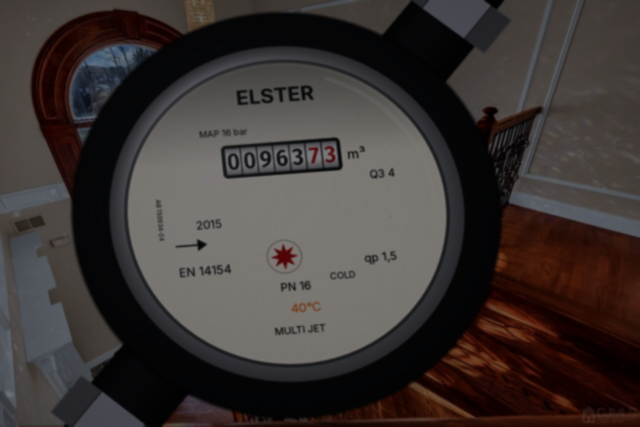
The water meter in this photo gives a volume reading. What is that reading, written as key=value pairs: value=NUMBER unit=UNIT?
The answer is value=963.73 unit=m³
